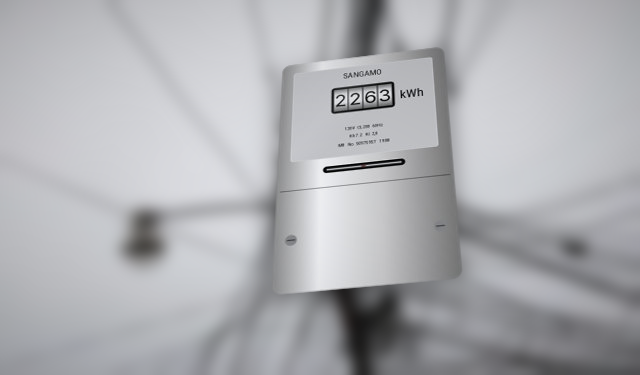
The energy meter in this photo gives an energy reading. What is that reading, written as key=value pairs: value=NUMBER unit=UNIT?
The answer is value=2263 unit=kWh
